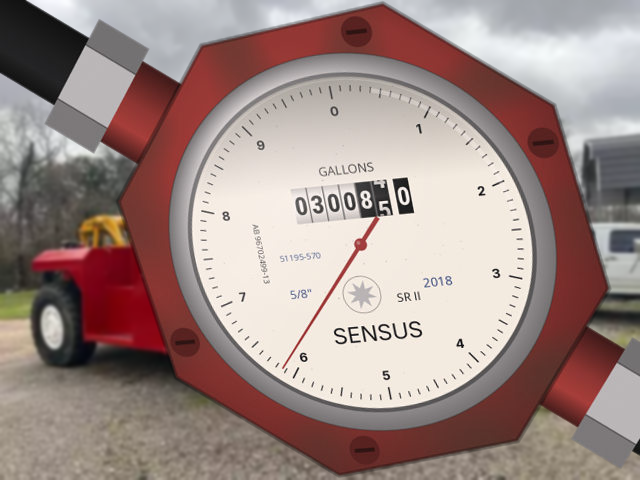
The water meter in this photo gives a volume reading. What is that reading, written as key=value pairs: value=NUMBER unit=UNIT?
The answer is value=300846.1 unit=gal
